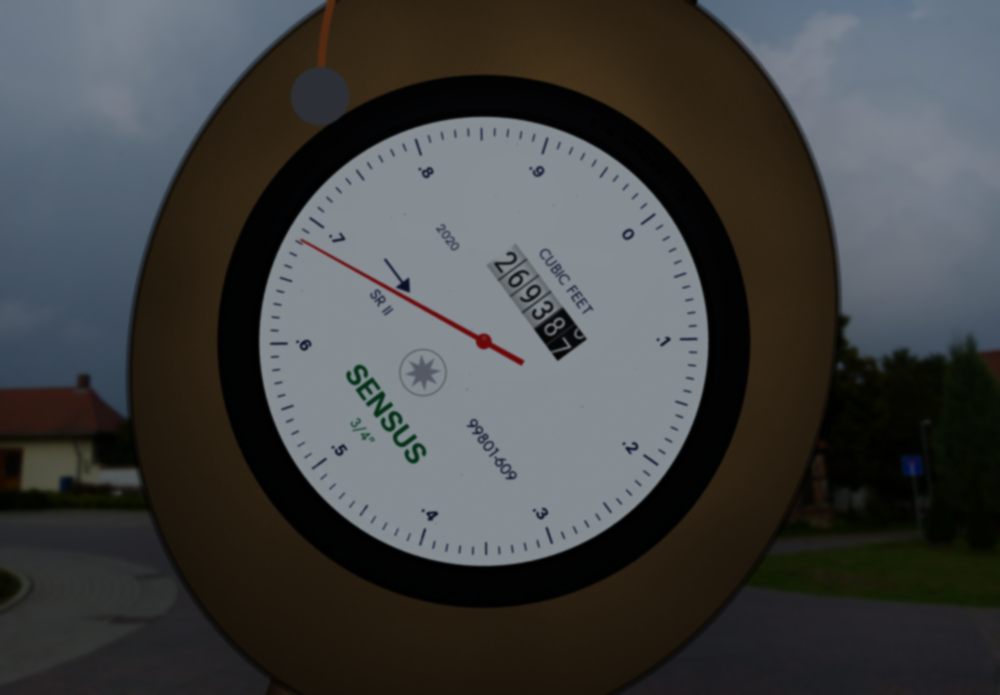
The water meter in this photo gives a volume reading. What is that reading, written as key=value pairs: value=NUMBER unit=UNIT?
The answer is value=269386.68 unit=ft³
